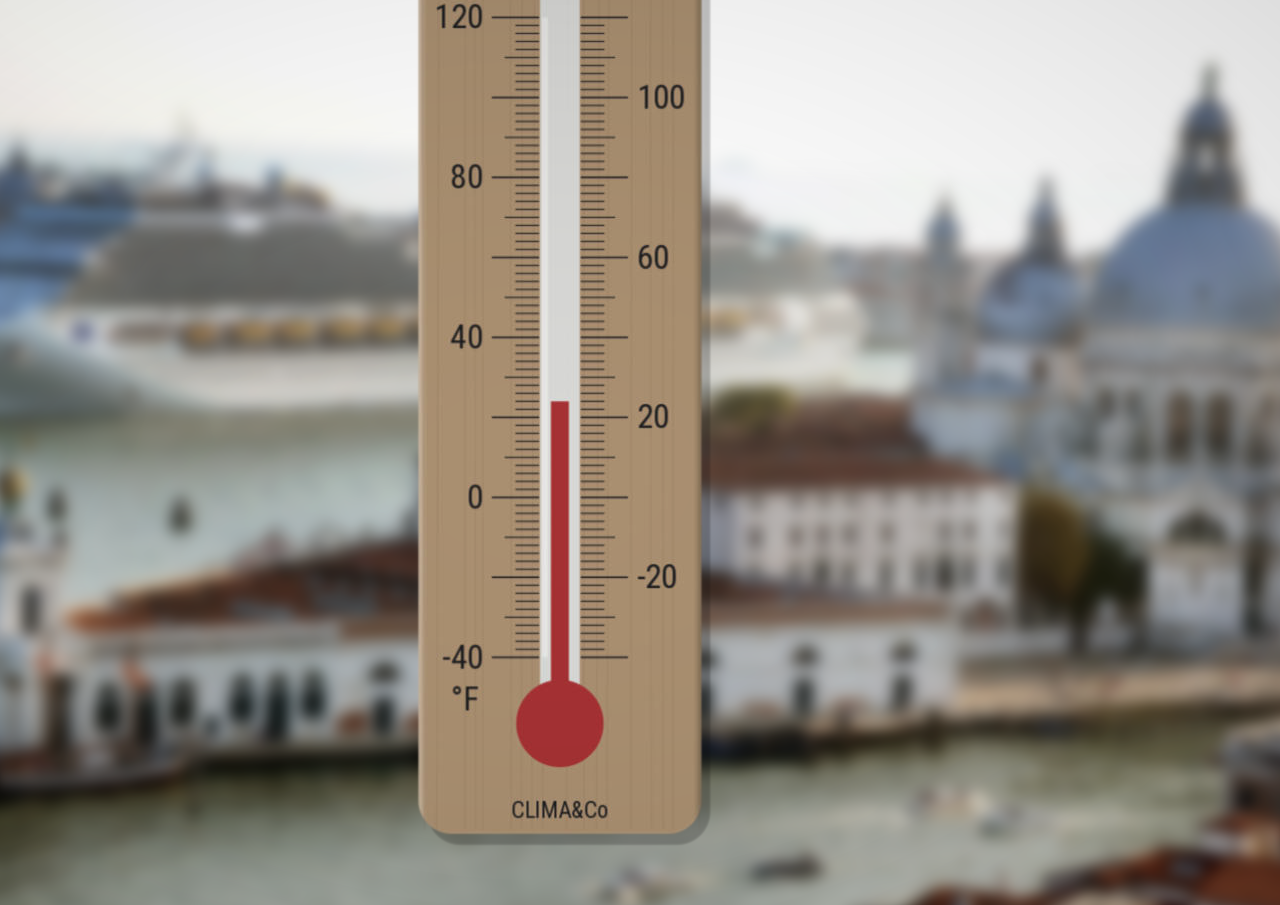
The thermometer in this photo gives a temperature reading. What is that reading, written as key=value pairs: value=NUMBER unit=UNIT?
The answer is value=24 unit=°F
